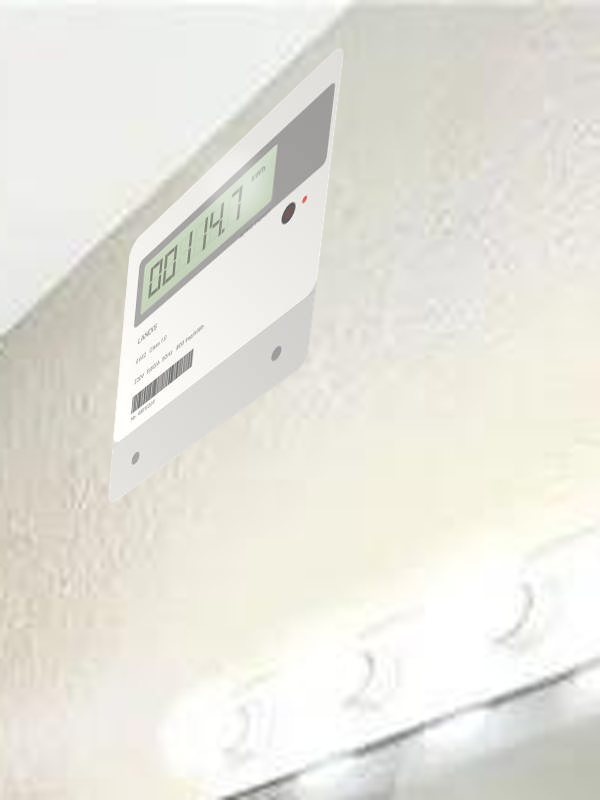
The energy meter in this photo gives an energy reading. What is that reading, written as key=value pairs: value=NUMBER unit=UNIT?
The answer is value=114.7 unit=kWh
